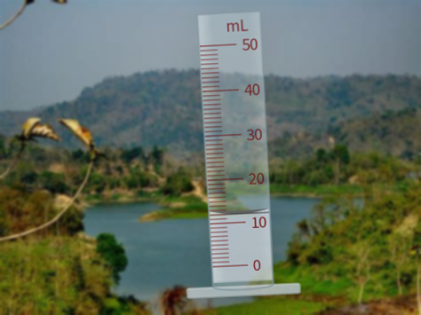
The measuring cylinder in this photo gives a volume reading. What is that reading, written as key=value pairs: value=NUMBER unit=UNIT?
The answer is value=12 unit=mL
